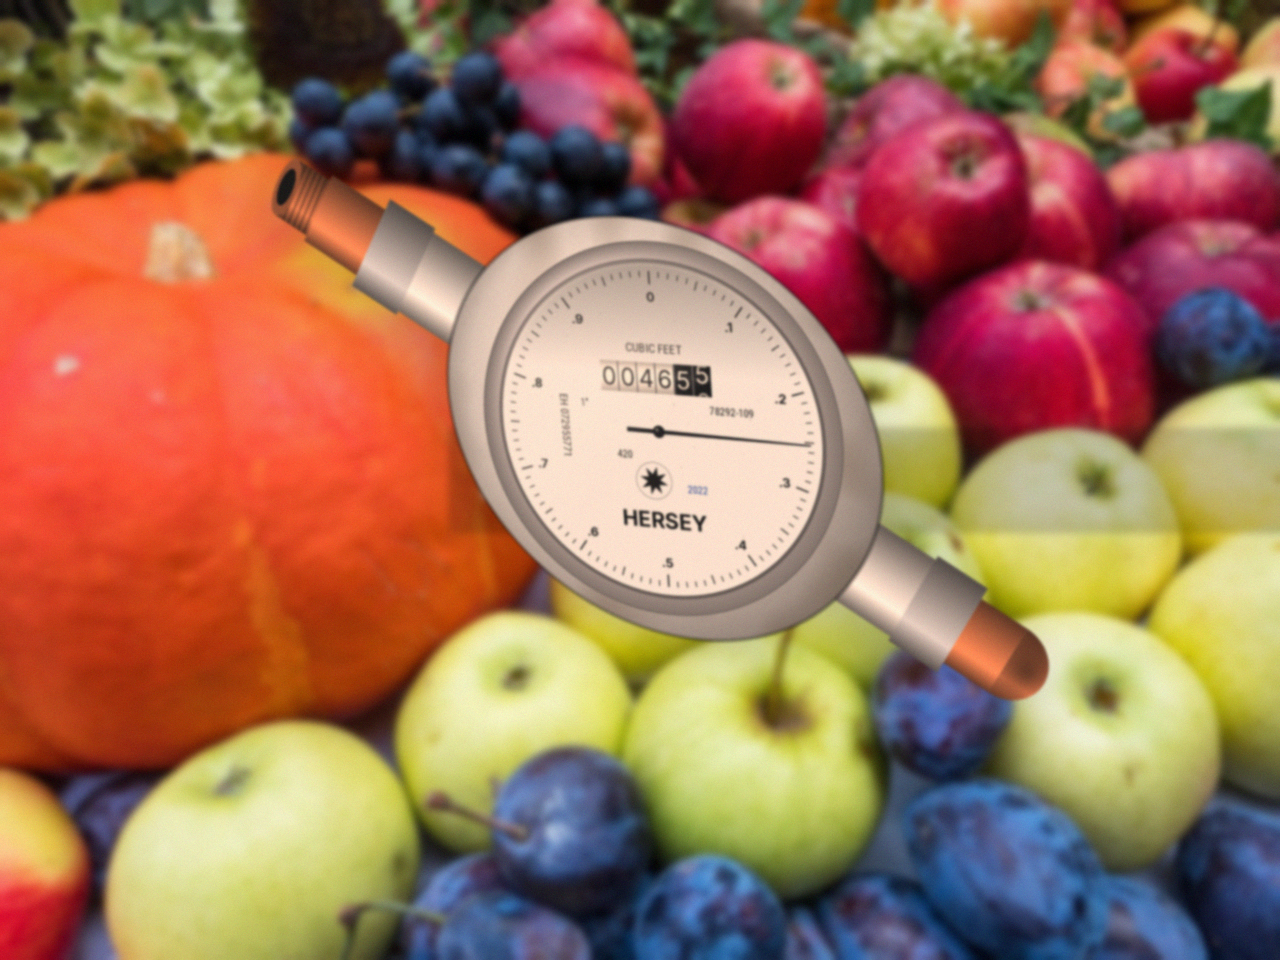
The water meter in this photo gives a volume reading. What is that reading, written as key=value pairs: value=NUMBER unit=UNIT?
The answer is value=4655.25 unit=ft³
